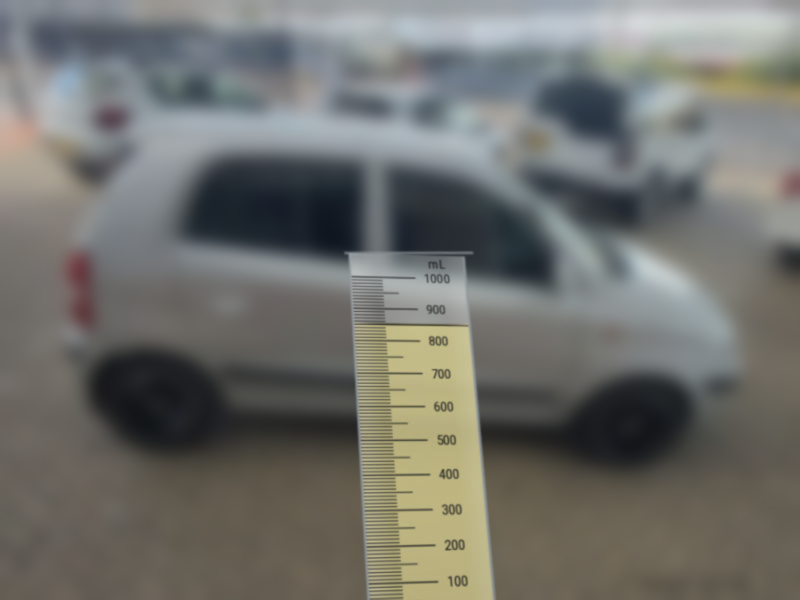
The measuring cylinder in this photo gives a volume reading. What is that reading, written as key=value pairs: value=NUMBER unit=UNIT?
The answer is value=850 unit=mL
